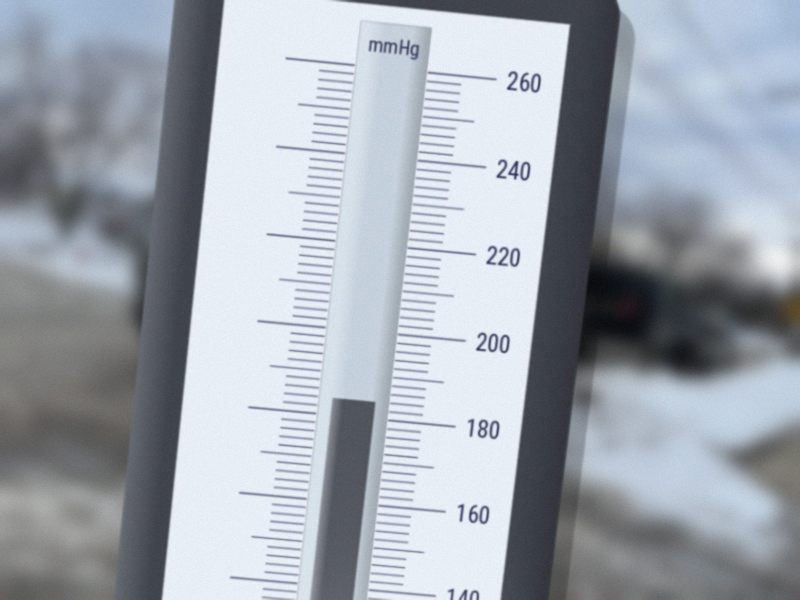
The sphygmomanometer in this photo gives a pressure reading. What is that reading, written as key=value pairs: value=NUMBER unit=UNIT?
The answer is value=184 unit=mmHg
